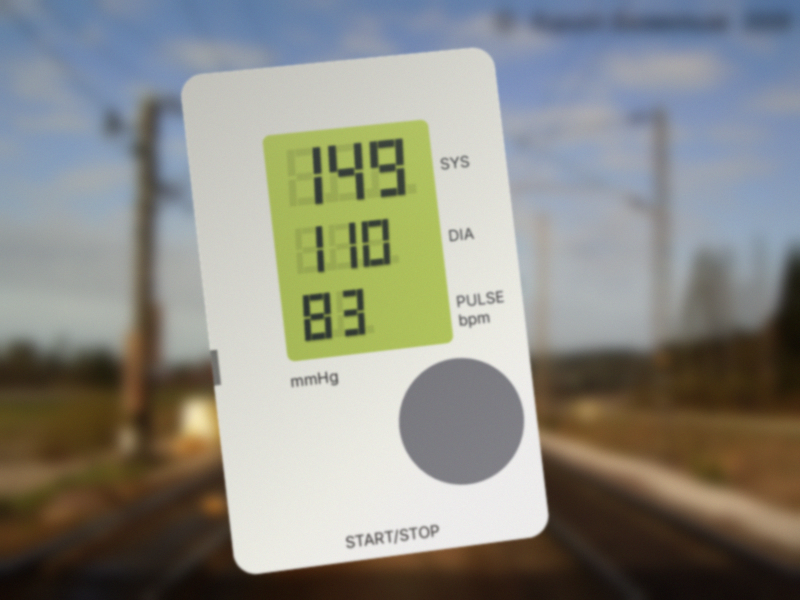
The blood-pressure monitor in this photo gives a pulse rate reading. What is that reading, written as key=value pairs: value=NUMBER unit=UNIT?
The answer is value=83 unit=bpm
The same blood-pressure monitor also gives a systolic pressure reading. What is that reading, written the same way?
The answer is value=149 unit=mmHg
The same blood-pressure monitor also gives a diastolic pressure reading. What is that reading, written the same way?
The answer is value=110 unit=mmHg
